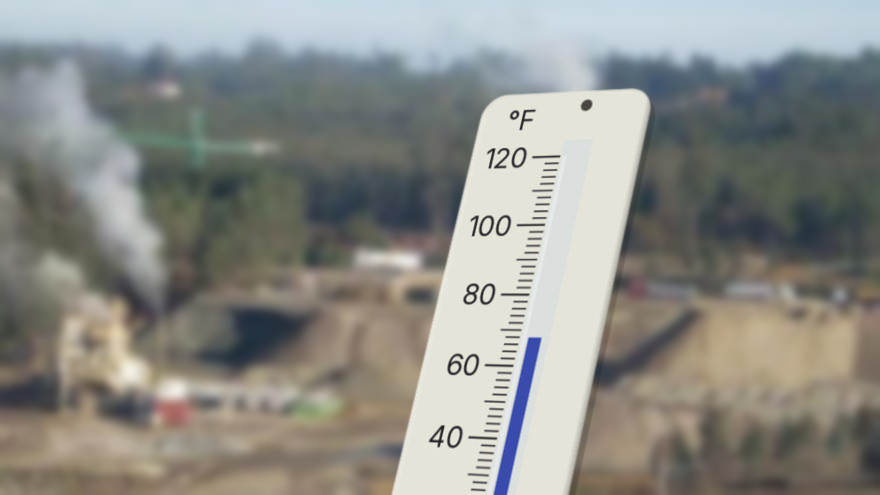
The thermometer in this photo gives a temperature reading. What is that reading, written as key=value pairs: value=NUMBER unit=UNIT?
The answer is value=68 unit=°F
